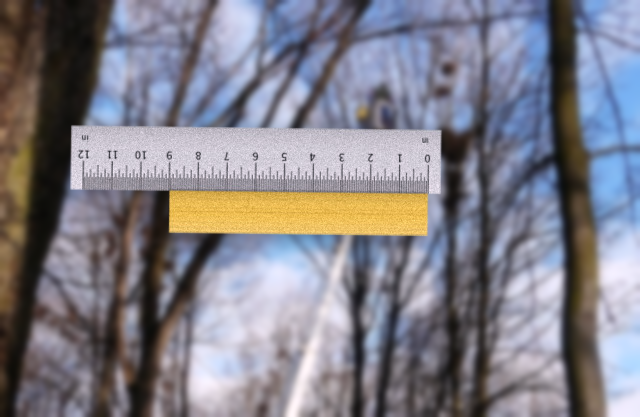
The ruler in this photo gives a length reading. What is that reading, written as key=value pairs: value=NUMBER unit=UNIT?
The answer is value=9 unit=in
